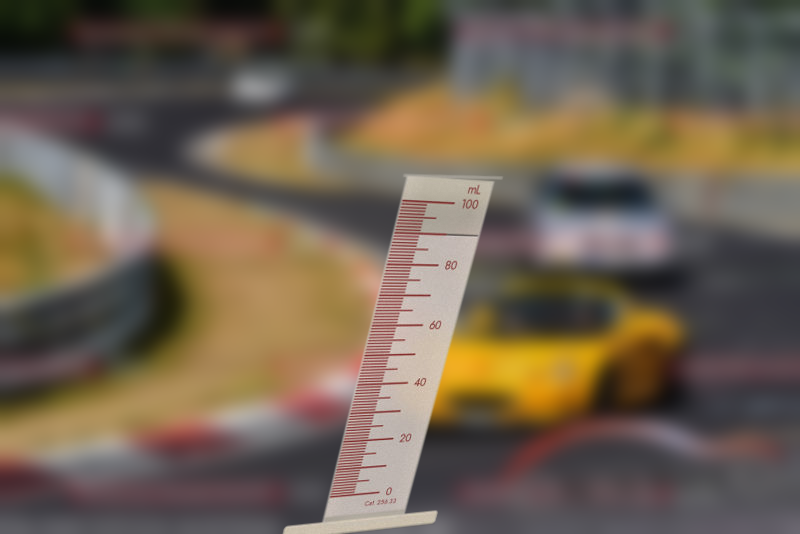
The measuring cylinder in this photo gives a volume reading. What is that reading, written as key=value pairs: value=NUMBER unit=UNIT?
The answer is value=90 unit=mL
